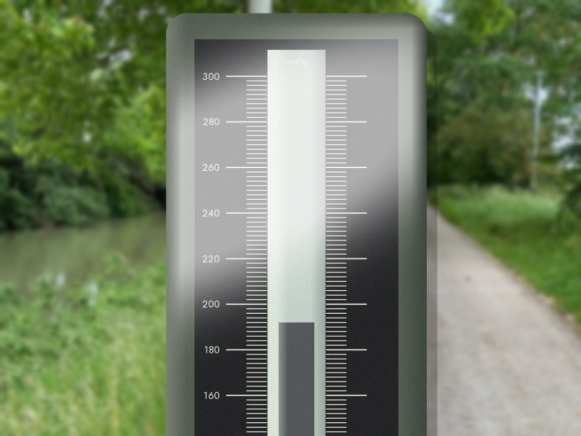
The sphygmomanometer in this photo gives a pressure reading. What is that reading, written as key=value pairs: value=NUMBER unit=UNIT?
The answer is value=192 unit=mmHg
